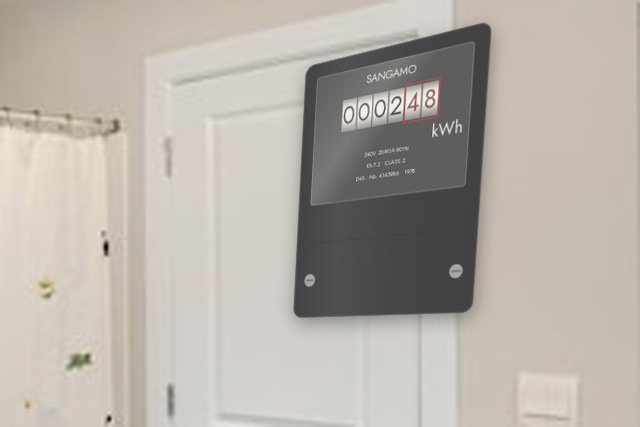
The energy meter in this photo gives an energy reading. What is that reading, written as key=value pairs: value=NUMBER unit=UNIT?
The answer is value=2.48 unit=kWh
